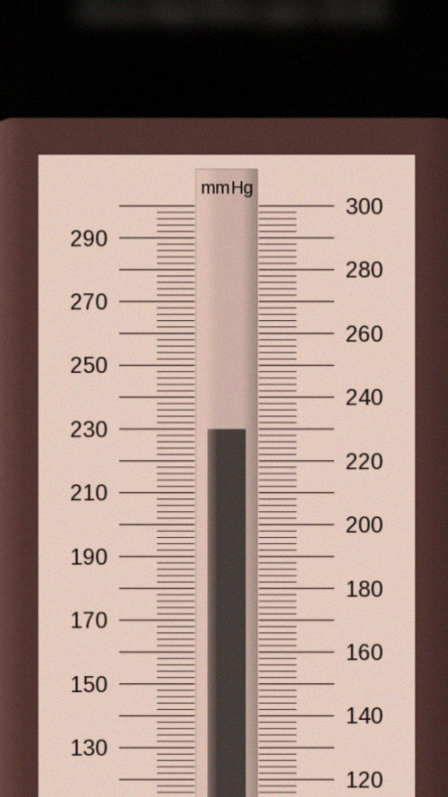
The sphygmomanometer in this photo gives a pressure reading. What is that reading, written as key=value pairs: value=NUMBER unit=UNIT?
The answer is value=230 unit=mmHg
